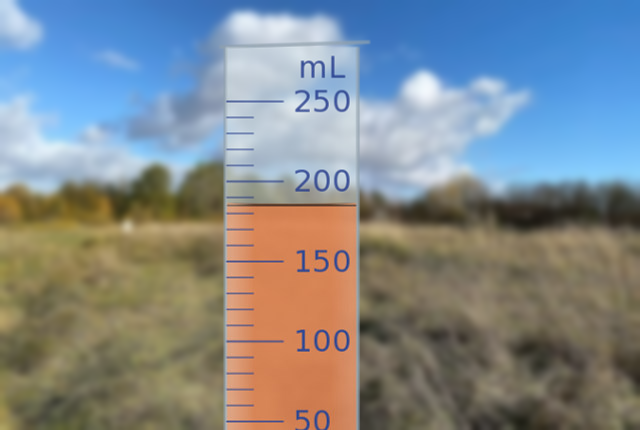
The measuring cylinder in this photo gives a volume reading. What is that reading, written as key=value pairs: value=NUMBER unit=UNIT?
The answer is value=185 unit=mL
